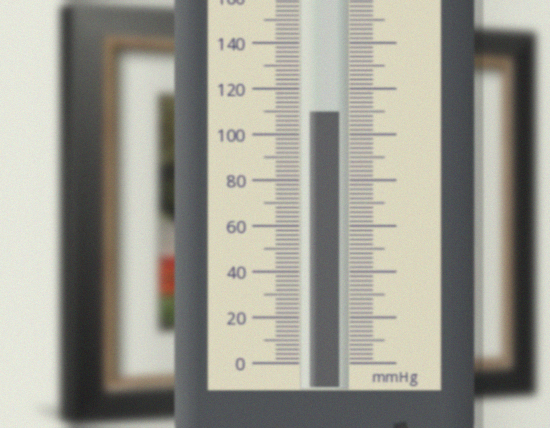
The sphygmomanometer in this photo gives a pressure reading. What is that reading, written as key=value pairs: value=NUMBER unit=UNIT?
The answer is value=110 unit=mmHg
